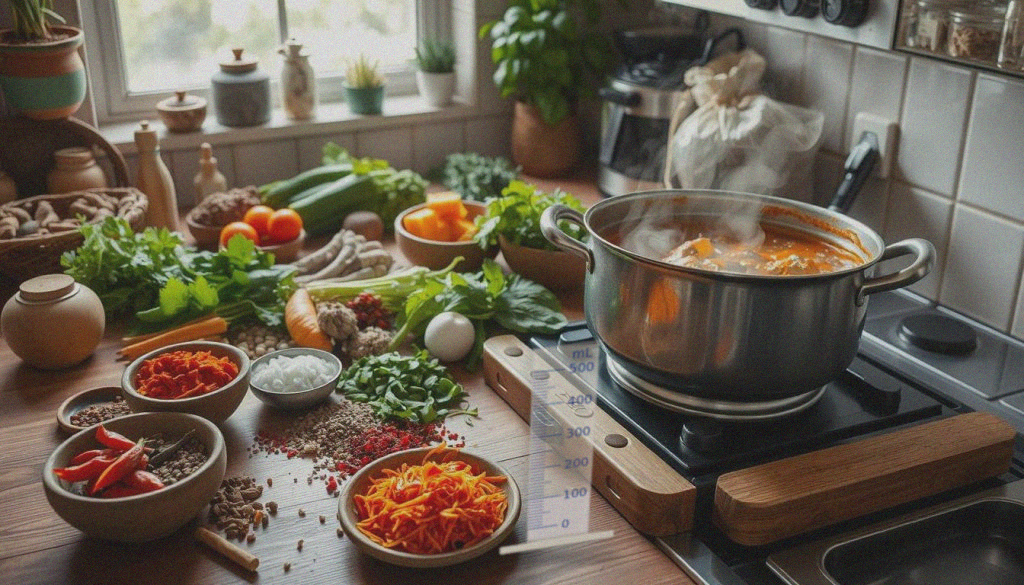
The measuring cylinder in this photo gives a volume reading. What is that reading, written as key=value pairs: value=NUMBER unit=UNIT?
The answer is value=100 unit=mL
